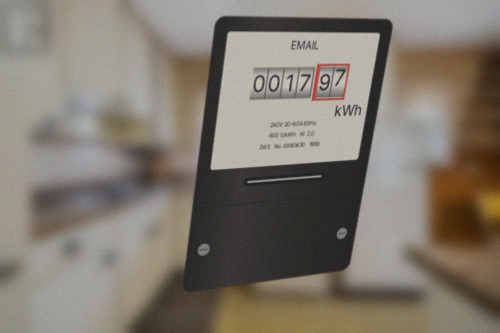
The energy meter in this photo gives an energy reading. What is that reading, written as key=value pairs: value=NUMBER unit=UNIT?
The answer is value=17.97 unit=kWh
